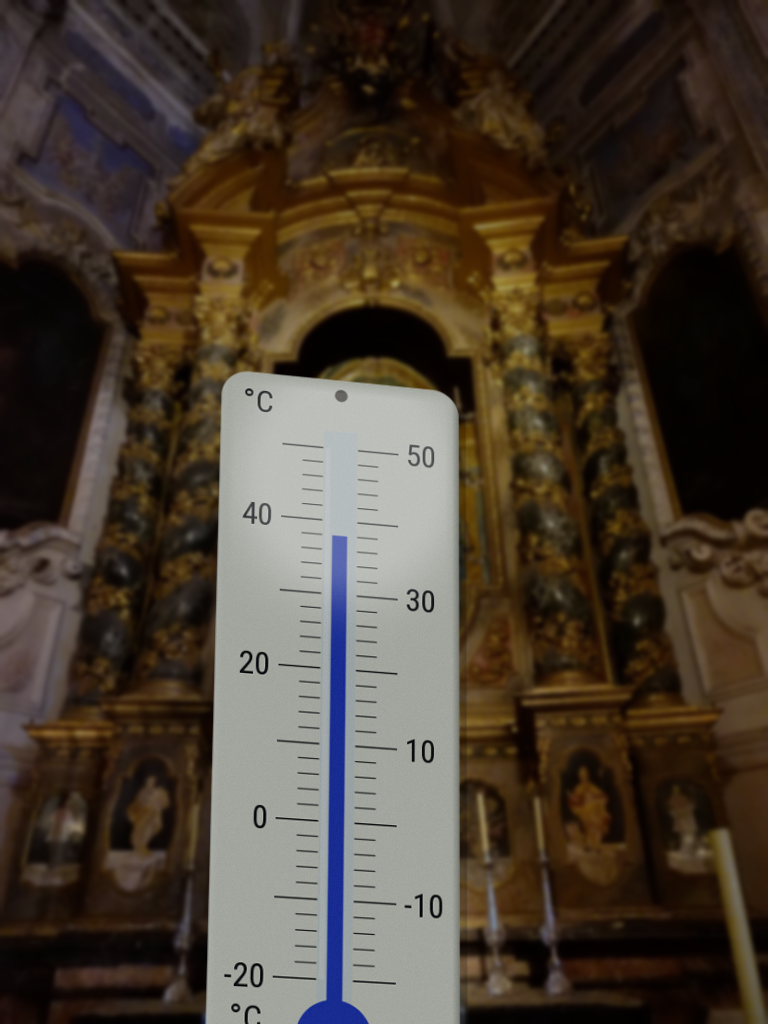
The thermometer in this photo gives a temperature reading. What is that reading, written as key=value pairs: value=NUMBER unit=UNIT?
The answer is value=38 unit=°C
